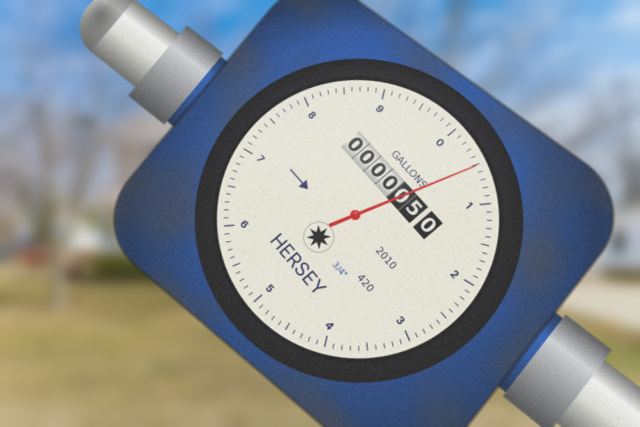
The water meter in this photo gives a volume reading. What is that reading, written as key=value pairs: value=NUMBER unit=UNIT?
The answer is value=50.5 unit=gal
